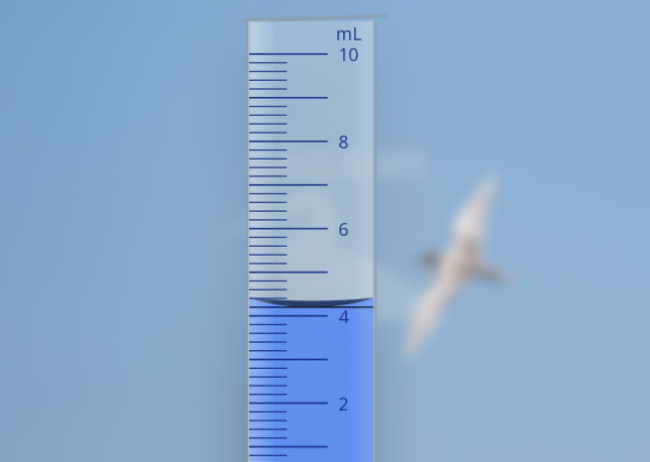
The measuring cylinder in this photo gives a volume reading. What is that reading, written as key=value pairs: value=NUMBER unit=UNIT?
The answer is value=4.2 unit=mL
